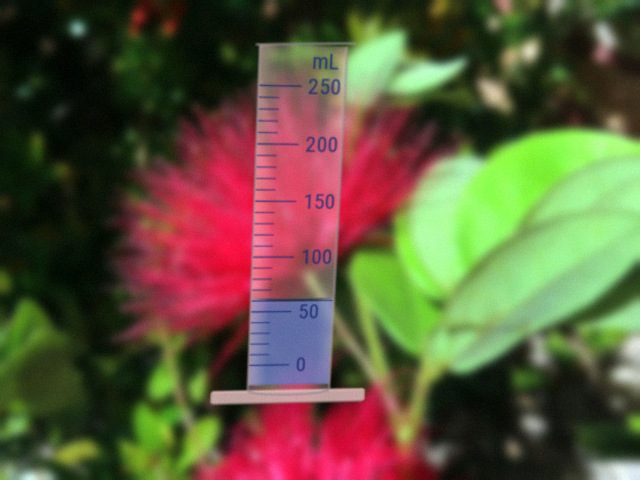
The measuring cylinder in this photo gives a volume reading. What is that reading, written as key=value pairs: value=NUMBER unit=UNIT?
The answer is value=60 unit=mL
